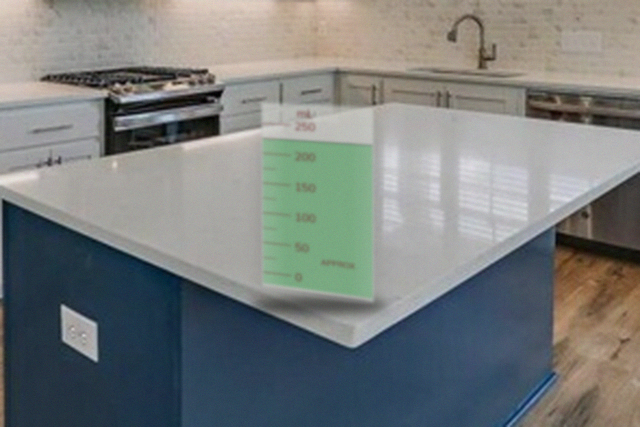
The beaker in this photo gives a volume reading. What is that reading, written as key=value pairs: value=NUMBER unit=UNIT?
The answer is value=225 unit=mL
